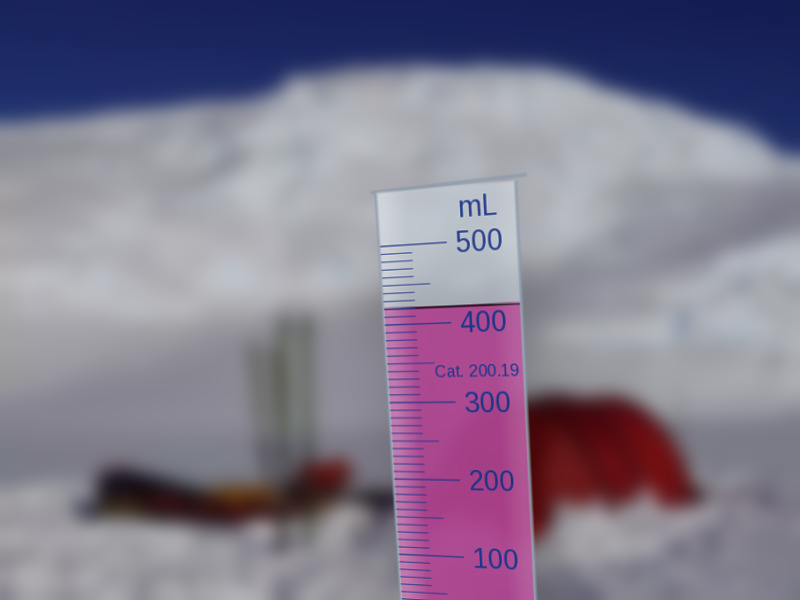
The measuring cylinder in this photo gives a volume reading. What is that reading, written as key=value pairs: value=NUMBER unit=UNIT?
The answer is value=420 unit=mL
